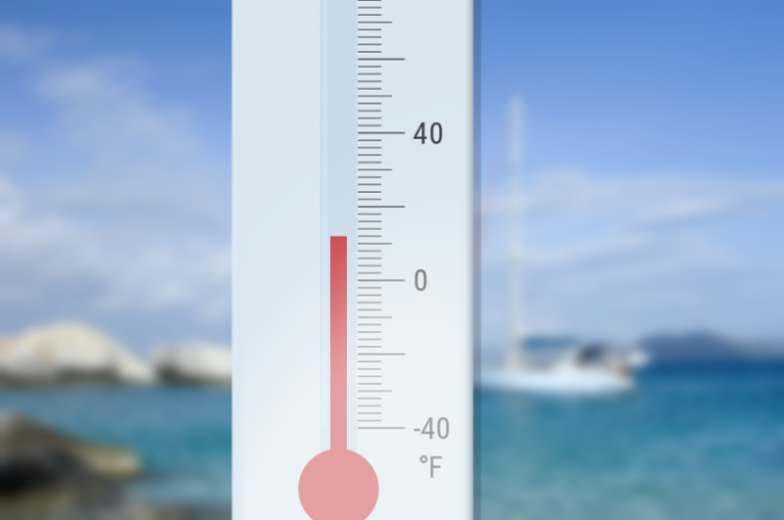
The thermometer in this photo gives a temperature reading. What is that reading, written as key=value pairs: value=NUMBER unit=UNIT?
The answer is value=12 unit=°F
